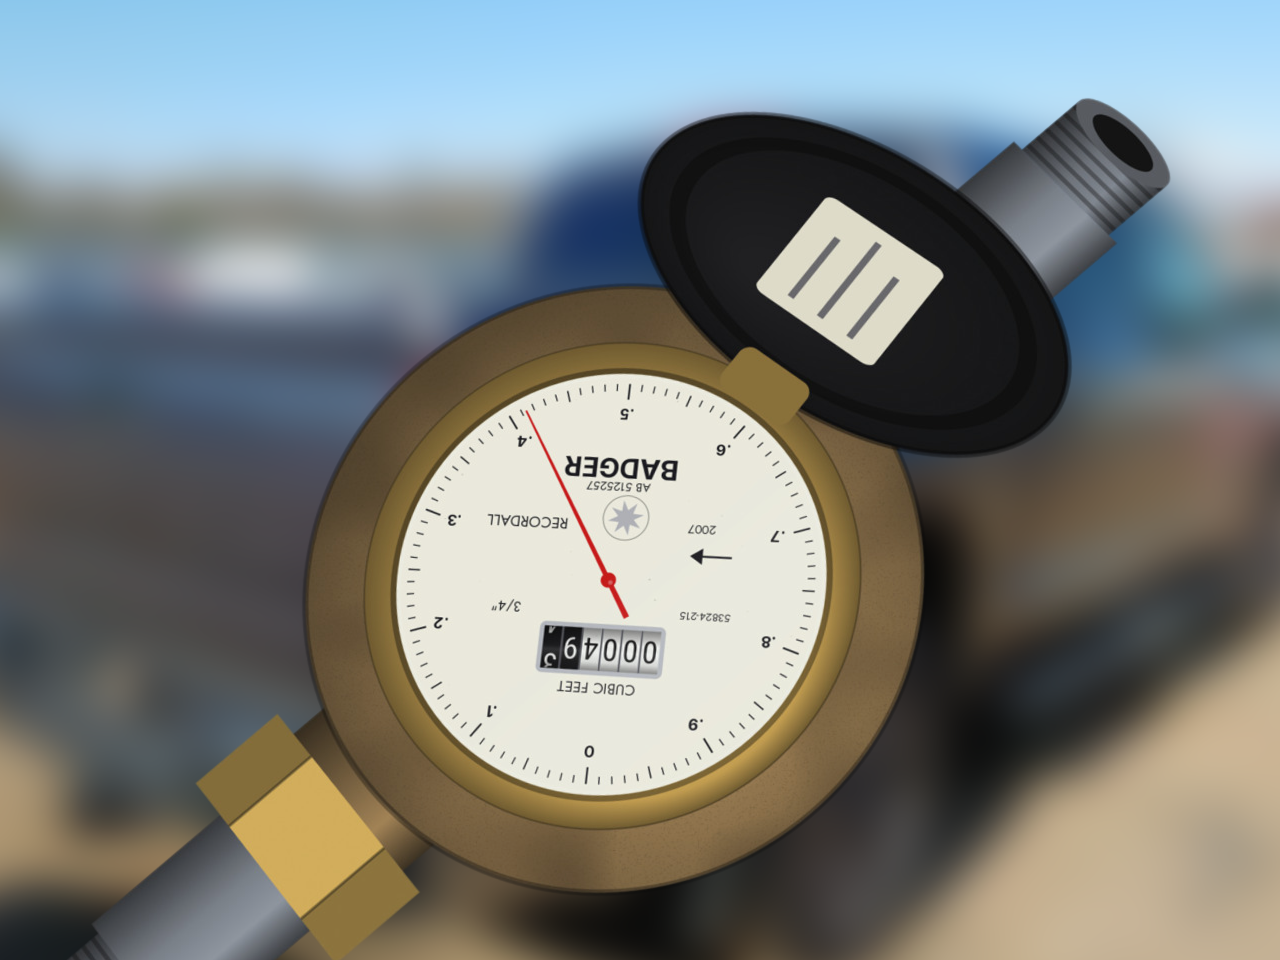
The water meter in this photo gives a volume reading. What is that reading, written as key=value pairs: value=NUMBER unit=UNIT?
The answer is value=493.41 unit=ft³
